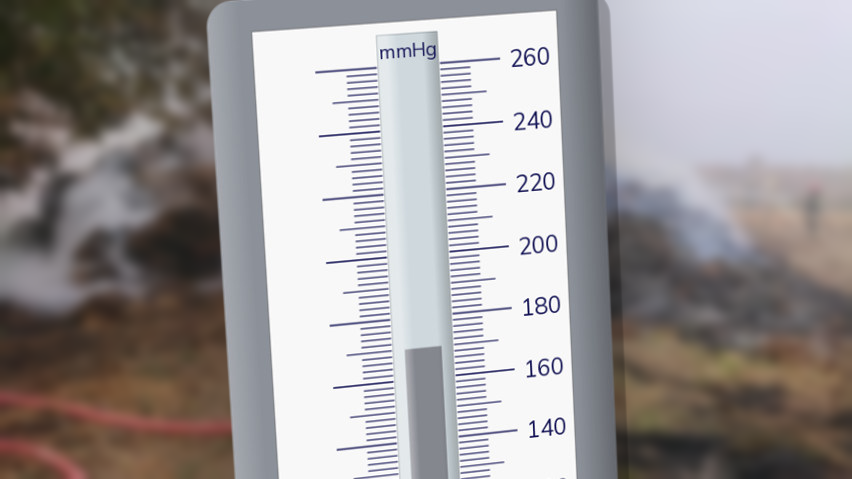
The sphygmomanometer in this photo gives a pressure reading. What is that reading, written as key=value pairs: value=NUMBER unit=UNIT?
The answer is value=170 unit=mmHg
